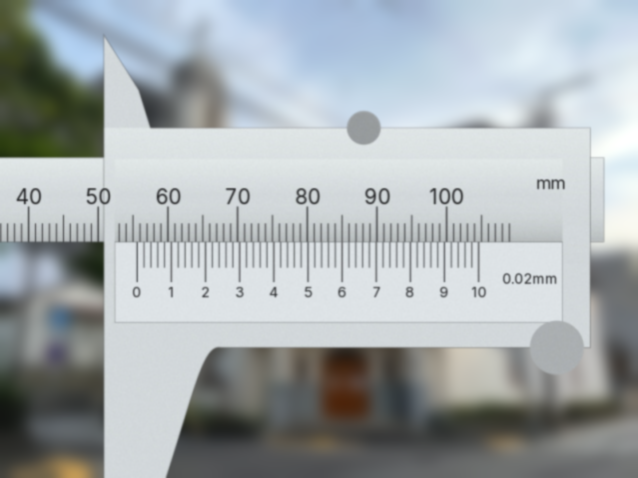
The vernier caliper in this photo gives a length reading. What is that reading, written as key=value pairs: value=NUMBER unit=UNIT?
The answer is value=55.6 unit=mm
